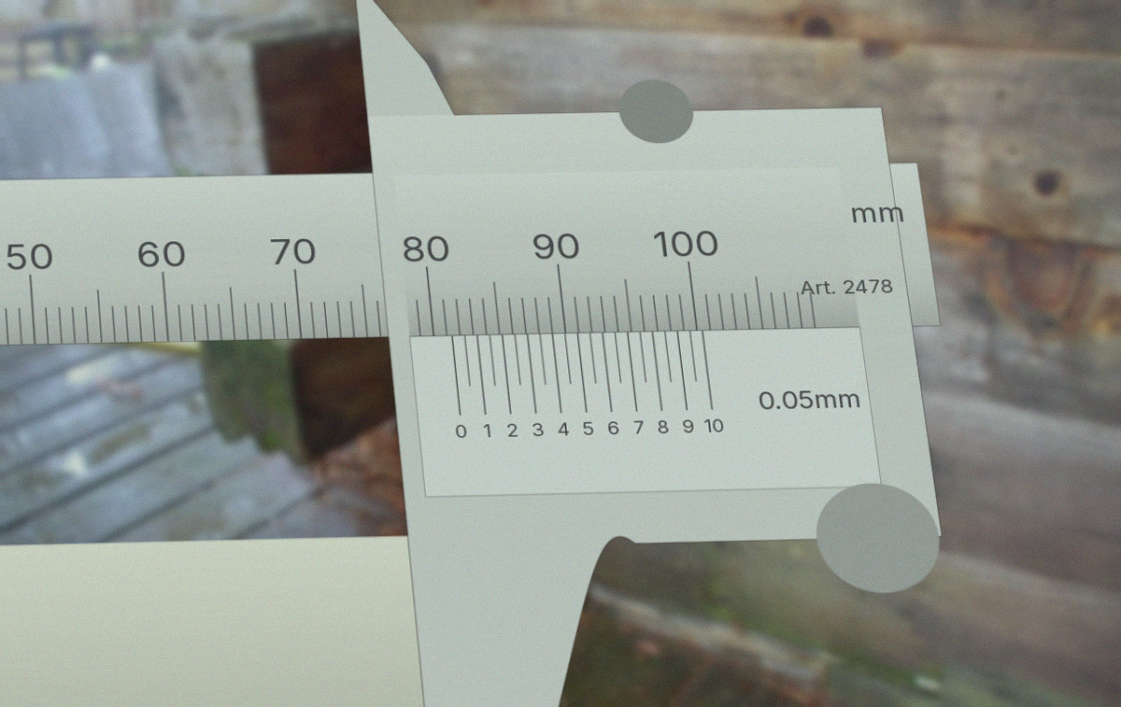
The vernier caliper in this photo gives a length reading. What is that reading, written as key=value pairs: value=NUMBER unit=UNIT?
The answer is value=81.4 unit=mm
